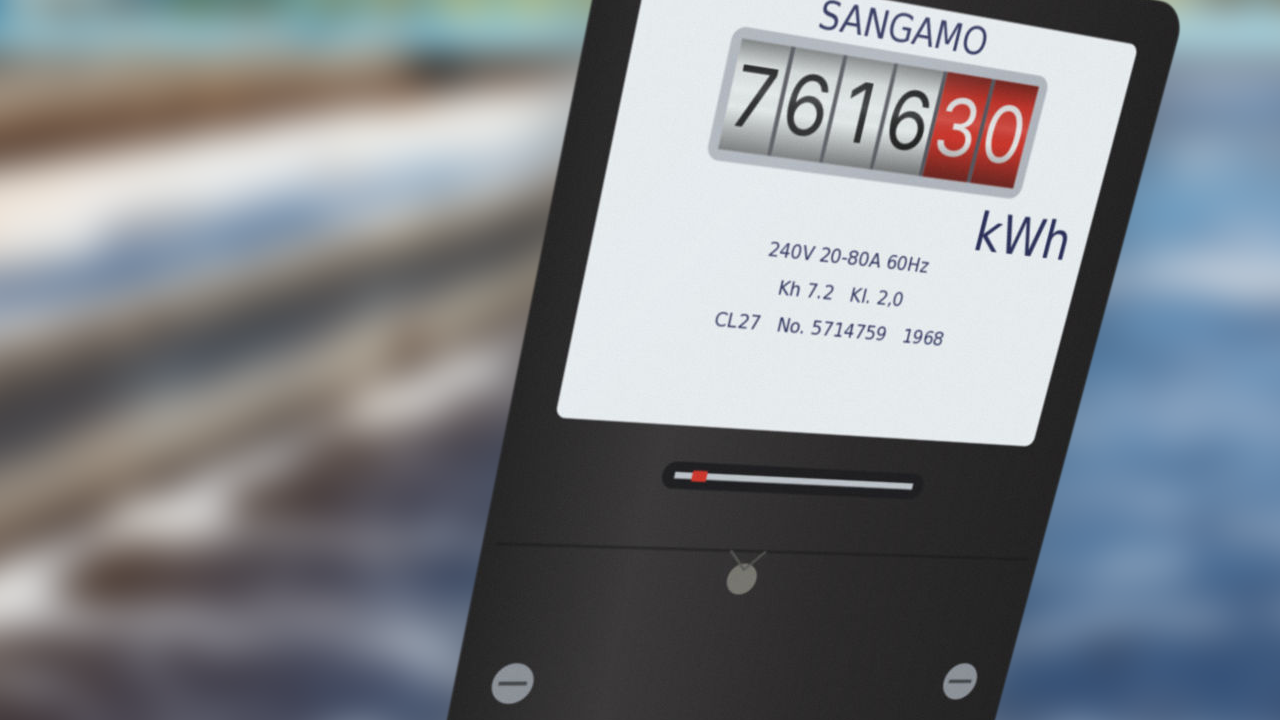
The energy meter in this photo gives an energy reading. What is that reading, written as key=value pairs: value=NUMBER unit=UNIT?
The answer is value=7616.30 unit=kWh
